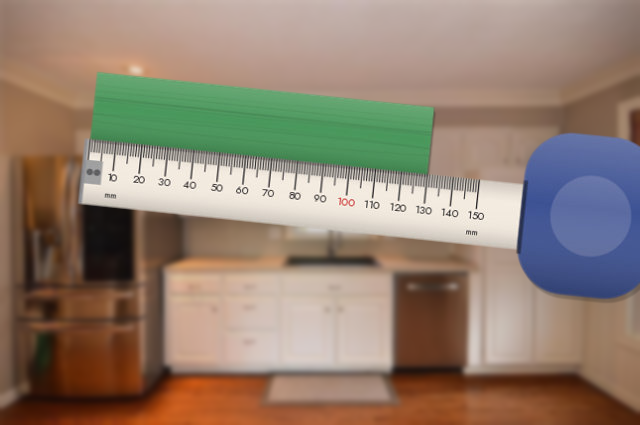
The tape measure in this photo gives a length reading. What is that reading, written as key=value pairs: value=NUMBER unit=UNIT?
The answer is value=130 unit=mm
